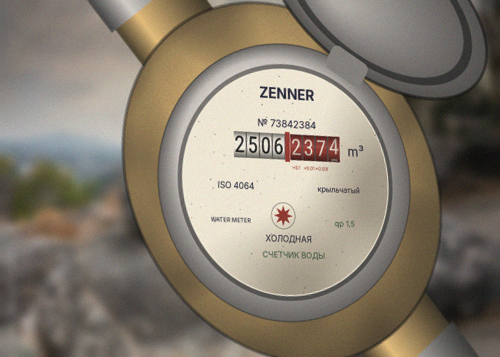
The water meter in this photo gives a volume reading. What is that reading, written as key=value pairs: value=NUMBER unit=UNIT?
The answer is value=2506.2374 unit=m³
